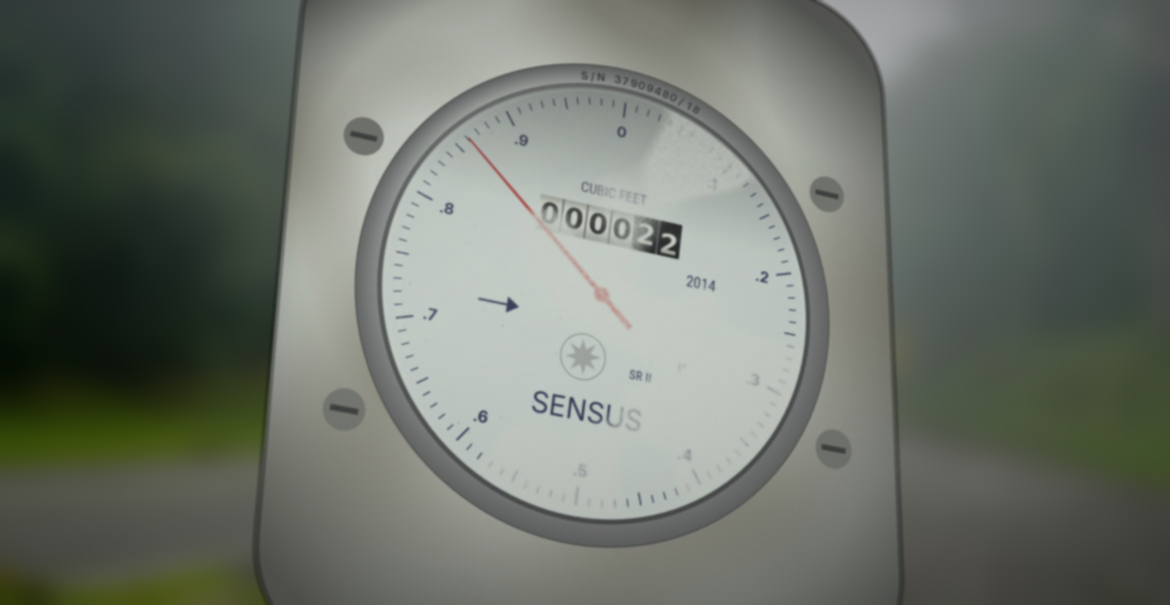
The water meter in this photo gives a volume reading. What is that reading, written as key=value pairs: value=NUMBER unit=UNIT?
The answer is value=21.86 unit=ft³
